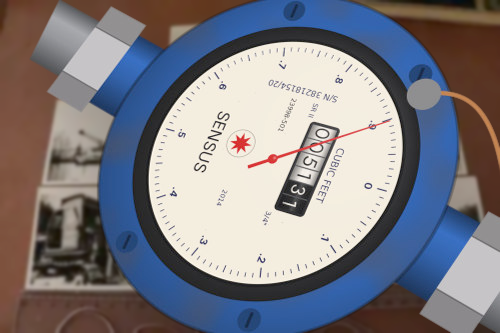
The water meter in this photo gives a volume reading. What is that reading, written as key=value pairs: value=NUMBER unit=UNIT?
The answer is value=5130.90 unit=ft³
